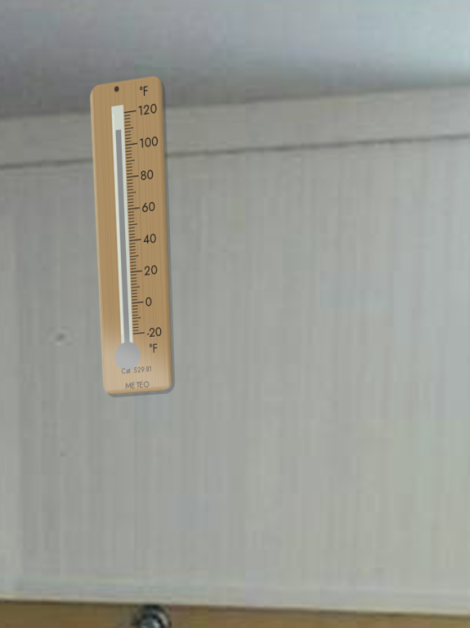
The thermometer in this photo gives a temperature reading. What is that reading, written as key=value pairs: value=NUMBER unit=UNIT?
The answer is value=110 unit=°F
